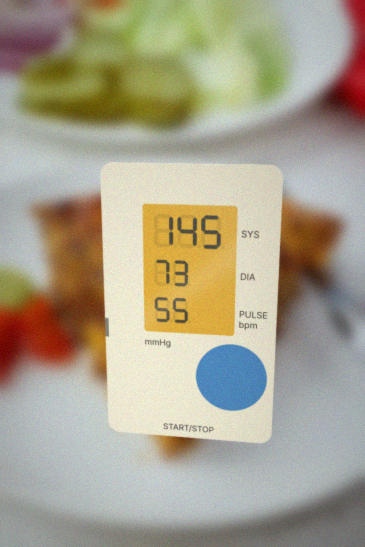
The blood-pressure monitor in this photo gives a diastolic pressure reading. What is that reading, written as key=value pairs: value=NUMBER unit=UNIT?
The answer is value=73 unit=mmHg
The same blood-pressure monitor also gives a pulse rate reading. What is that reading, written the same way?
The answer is value=55 unit=bpm
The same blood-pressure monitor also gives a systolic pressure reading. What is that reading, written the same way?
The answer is value=145 unit=mmHg
